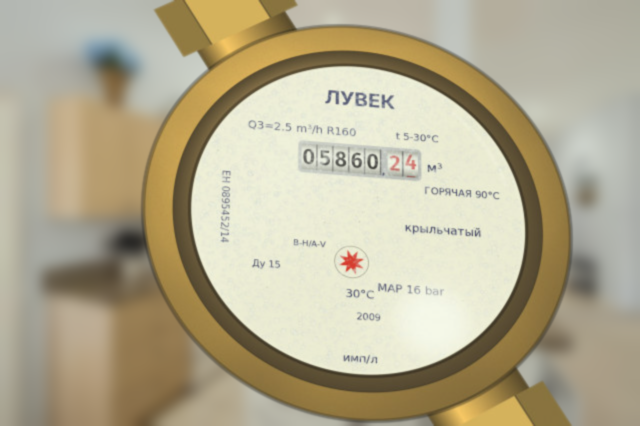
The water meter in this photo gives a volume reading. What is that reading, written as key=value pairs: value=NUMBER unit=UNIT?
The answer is value=5860.24 unit=m³
